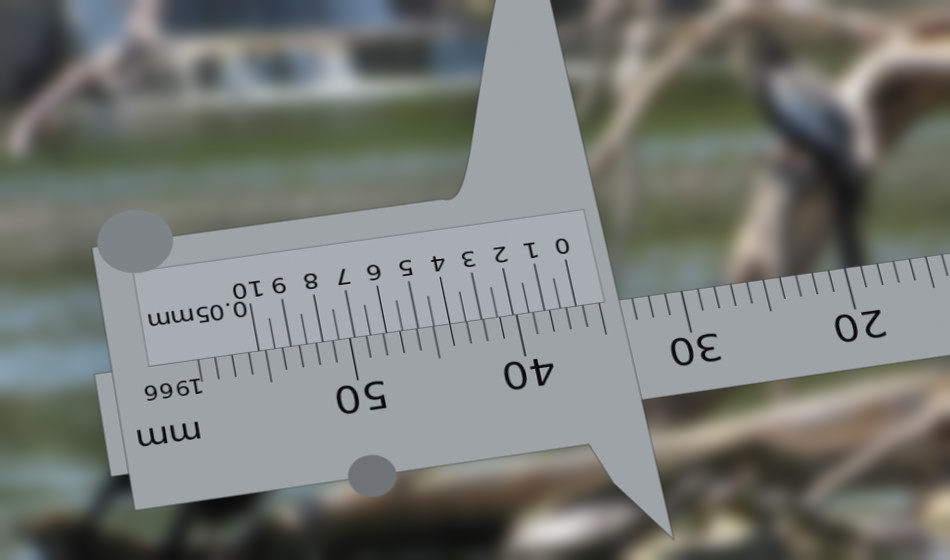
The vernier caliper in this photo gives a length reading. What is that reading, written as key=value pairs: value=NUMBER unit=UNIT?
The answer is value=36.4 unit=mm
